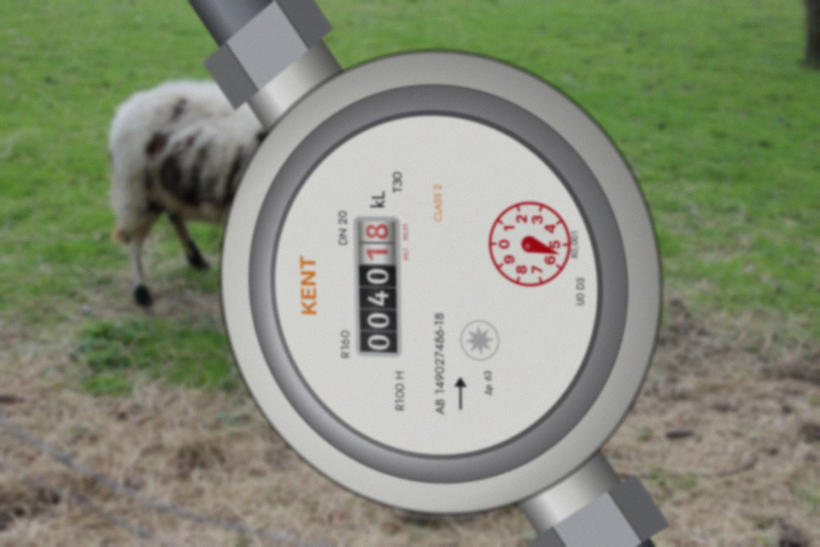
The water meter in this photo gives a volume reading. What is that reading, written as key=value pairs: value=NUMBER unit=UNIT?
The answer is value=40.185 unit=kL
